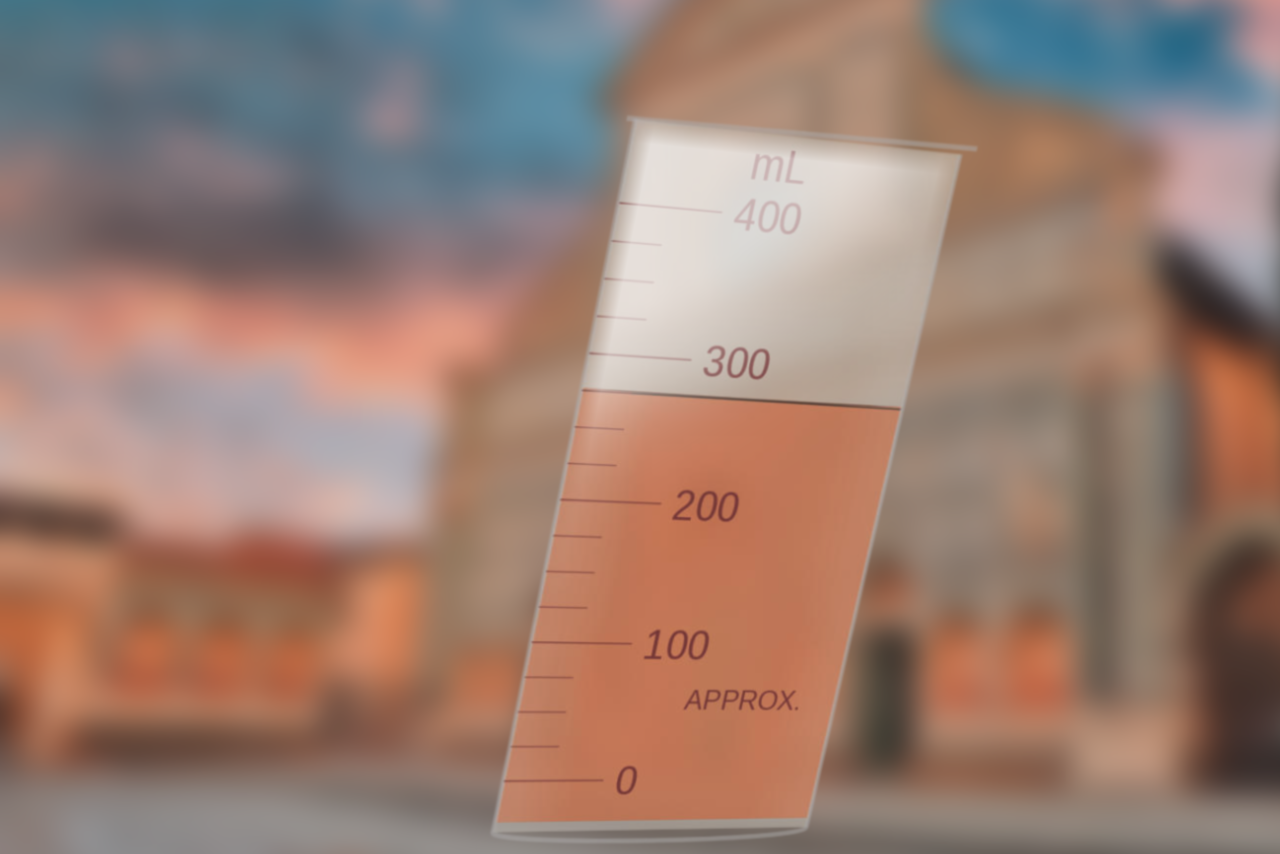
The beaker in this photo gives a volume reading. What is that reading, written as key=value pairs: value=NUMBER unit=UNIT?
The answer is value=275 unit=mL
